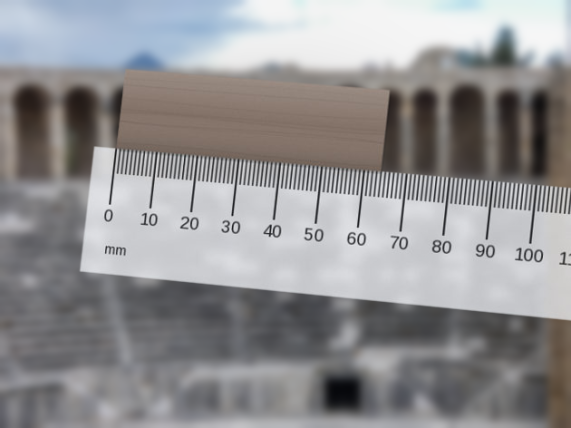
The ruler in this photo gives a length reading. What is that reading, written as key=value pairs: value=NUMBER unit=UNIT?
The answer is value=64 unit=mm
